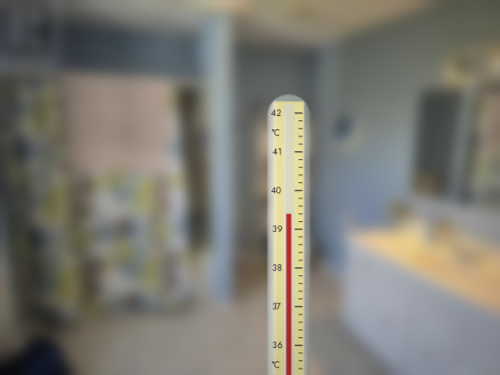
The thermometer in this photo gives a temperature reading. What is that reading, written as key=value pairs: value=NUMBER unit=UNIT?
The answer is value=39.4 unit=°C
